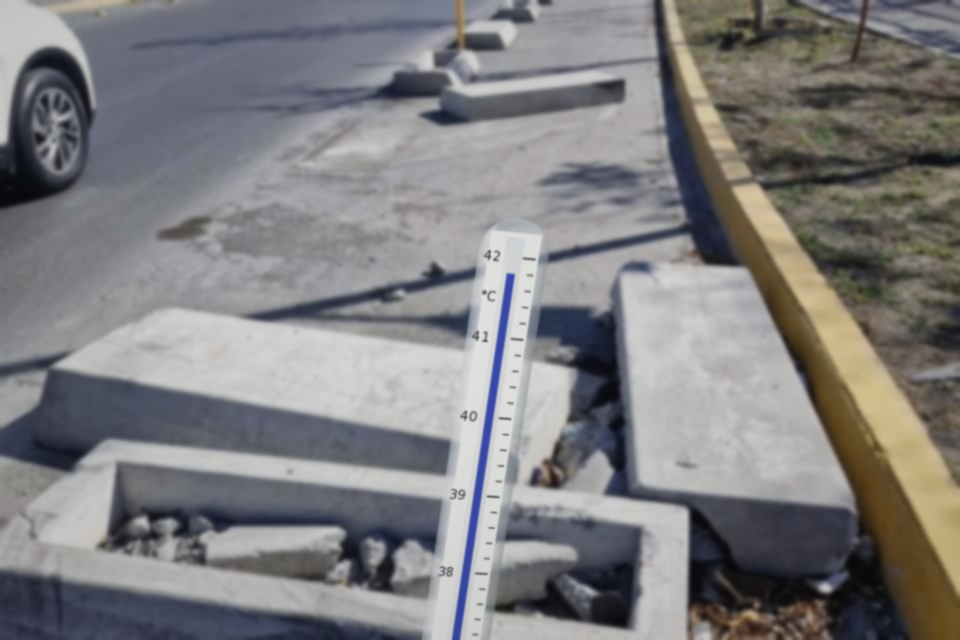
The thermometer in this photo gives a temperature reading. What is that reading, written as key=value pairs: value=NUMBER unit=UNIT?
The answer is value=41.8 unit=°C
